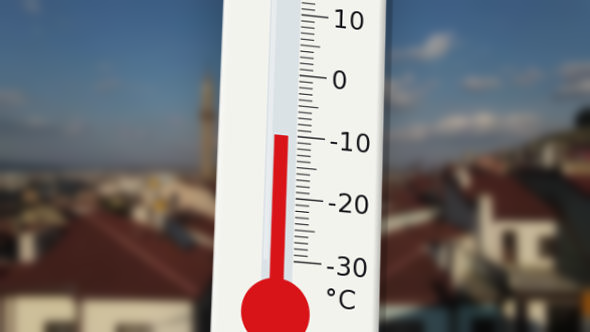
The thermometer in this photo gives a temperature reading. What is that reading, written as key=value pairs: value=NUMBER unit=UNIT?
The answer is value=-10 unit=°C
